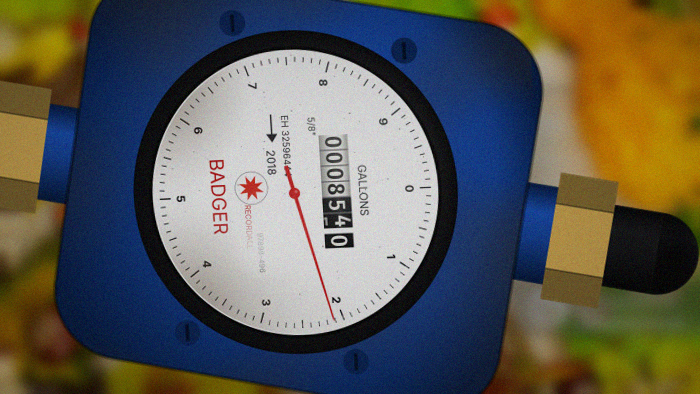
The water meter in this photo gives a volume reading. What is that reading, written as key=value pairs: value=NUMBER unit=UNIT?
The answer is value=8542.1 unit=gal
